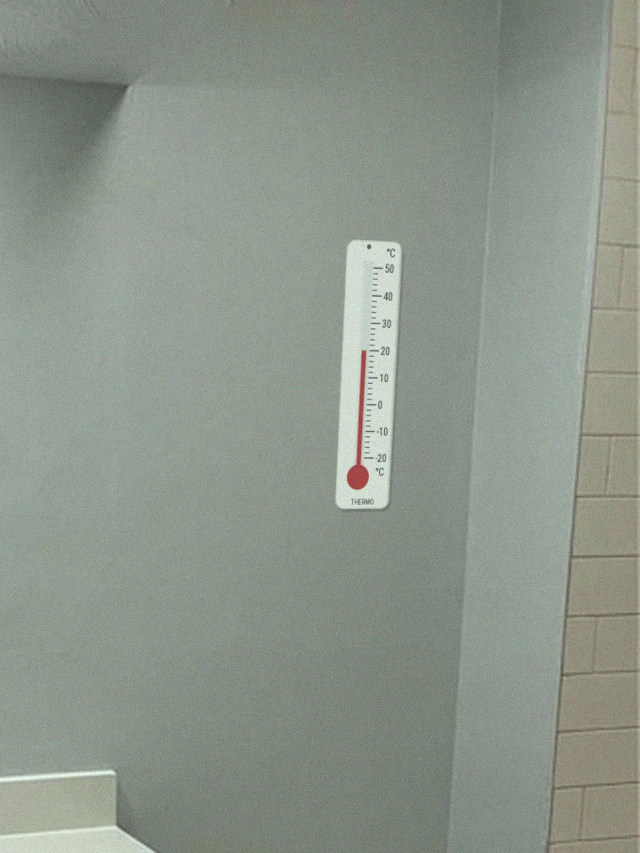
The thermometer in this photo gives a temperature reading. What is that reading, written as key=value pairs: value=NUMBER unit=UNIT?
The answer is value=20 unit=°C
